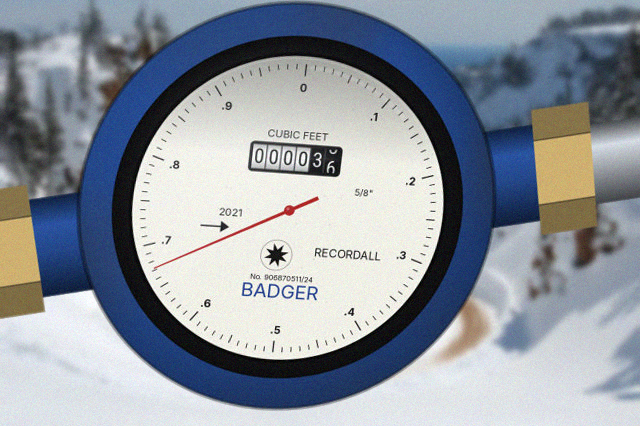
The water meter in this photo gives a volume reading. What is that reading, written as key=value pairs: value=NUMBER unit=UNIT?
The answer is value=35.67 unit=ft³
